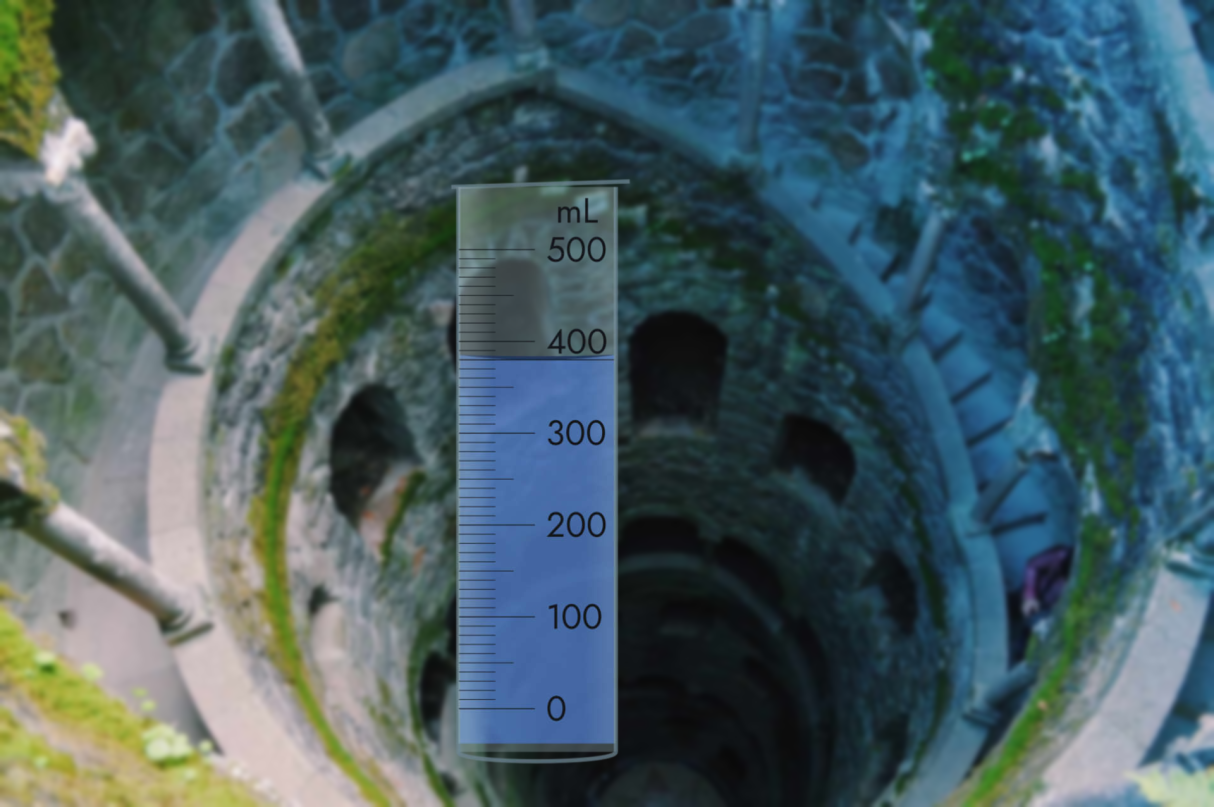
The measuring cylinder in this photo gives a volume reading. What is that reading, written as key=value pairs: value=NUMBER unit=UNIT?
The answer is value=380 unit=mL
